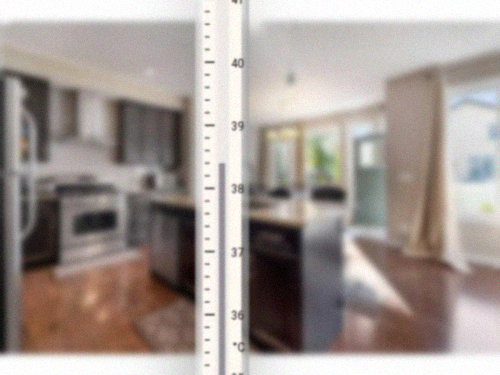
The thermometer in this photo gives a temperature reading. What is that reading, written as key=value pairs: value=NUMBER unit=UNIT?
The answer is value=38.4 unit=°C
